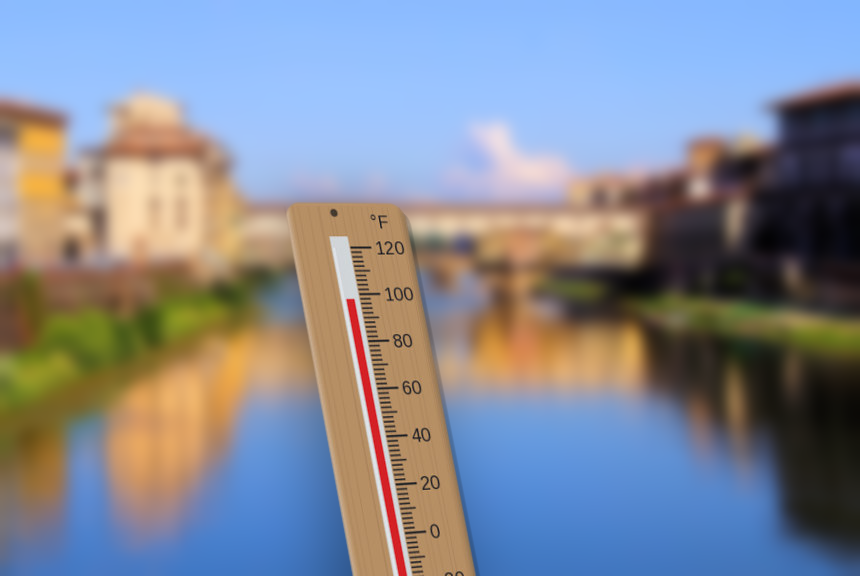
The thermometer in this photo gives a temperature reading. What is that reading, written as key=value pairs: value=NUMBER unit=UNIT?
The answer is value=98 unit=°F
